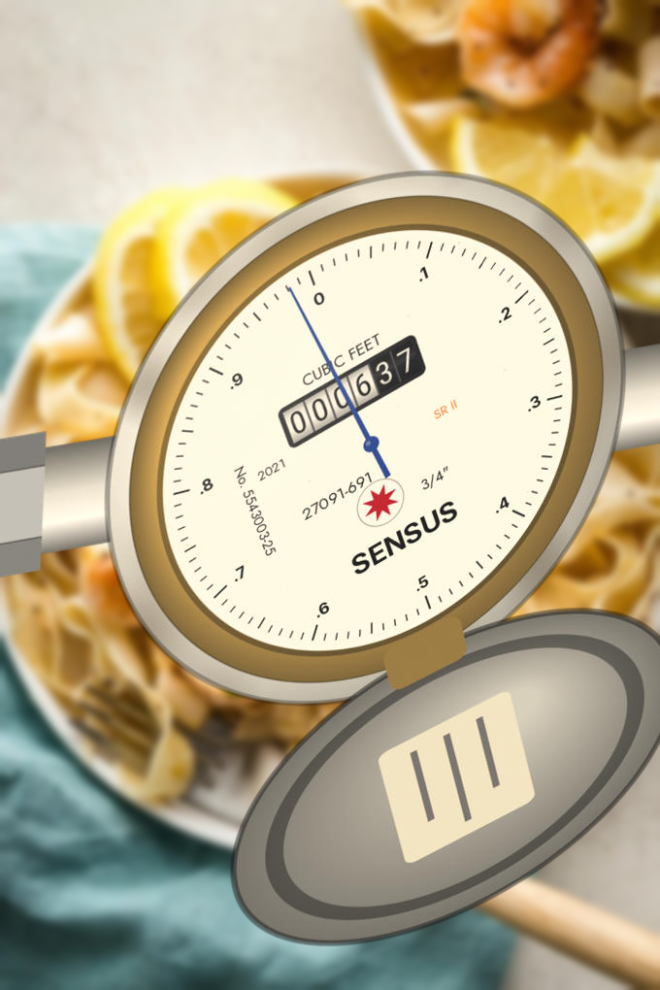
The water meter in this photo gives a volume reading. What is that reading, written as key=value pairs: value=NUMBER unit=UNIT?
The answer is value=636.98 unit=ft³
